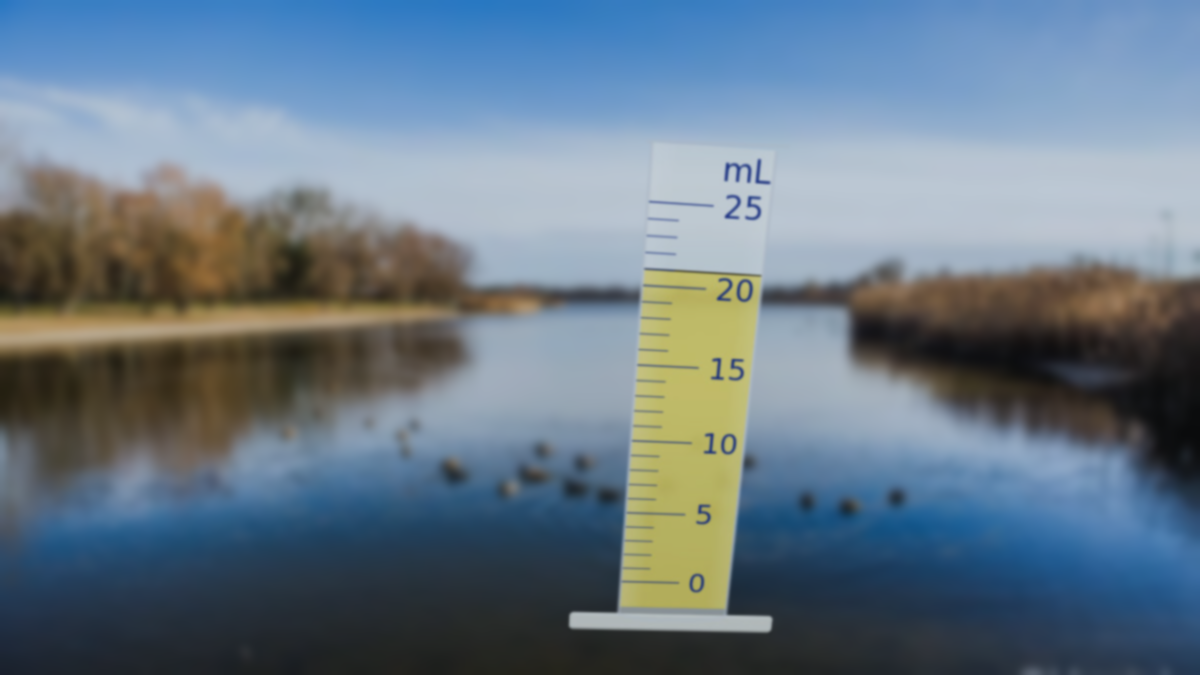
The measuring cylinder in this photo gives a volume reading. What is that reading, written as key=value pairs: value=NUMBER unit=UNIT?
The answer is value=21 unit=mL
